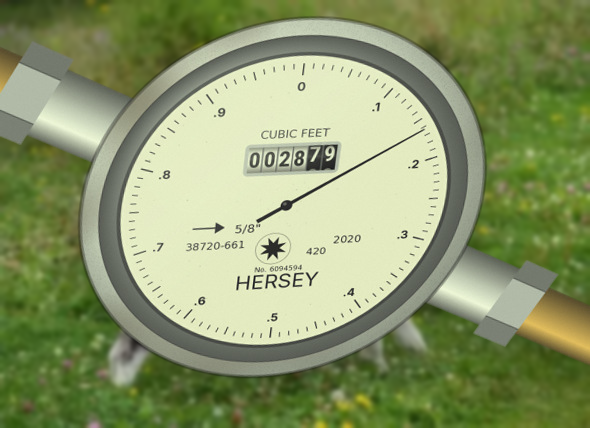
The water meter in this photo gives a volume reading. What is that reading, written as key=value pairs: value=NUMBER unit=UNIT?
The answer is value=2879.16 unit=ft³
